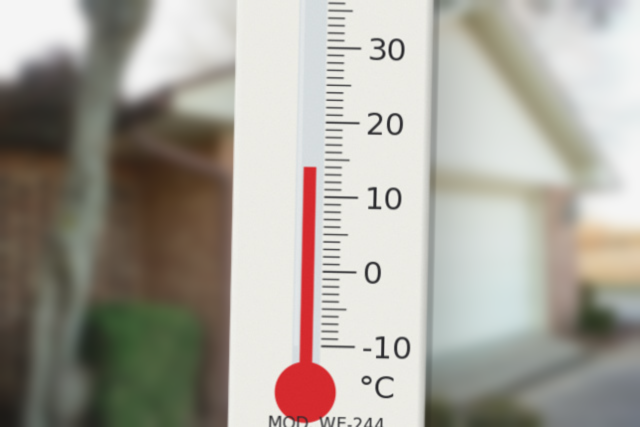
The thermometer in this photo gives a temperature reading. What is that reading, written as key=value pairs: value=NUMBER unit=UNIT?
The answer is value=14 unit=°C
